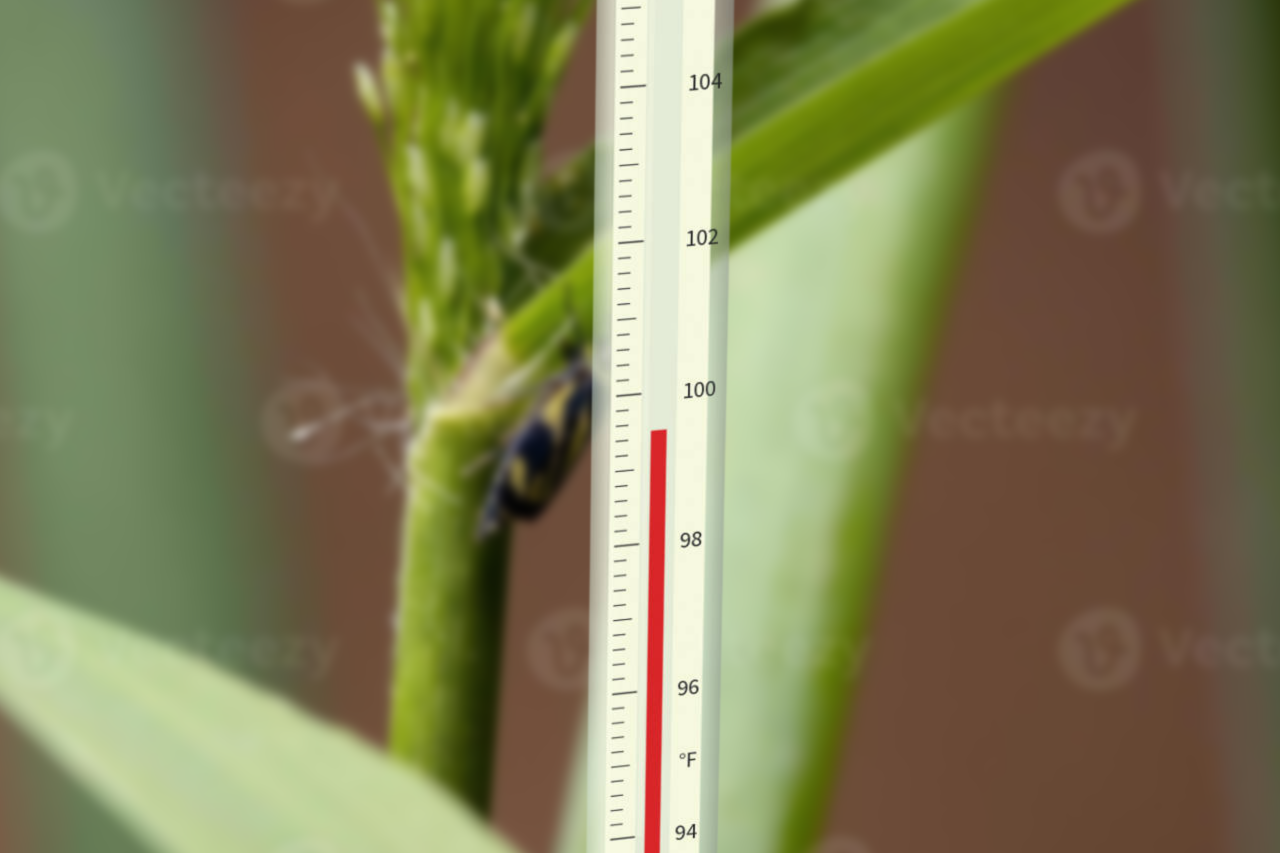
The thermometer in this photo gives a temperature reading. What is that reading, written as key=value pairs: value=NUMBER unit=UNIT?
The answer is value=99.5 unit=°F
